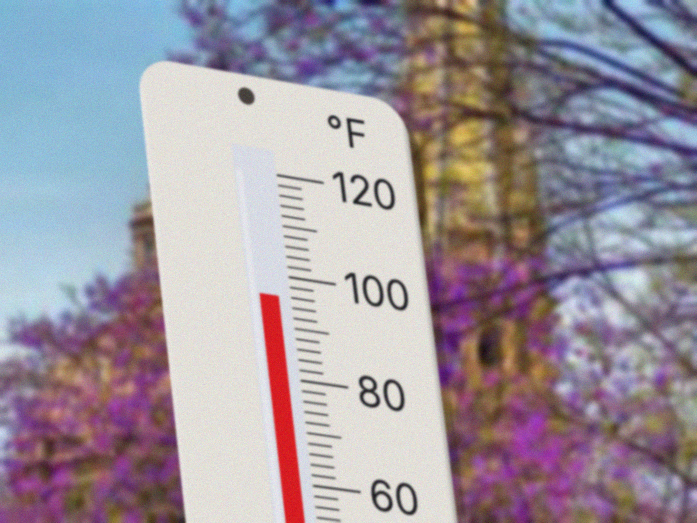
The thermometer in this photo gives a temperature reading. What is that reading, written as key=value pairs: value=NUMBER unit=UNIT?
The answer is value=96 unit=°F
